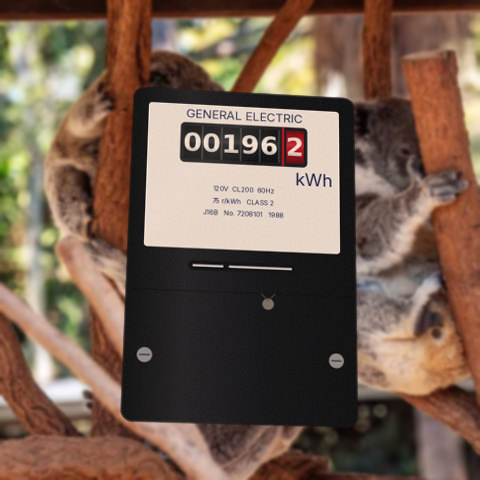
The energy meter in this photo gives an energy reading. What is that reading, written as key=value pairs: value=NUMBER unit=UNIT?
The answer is value=196.2 unit=kWh
